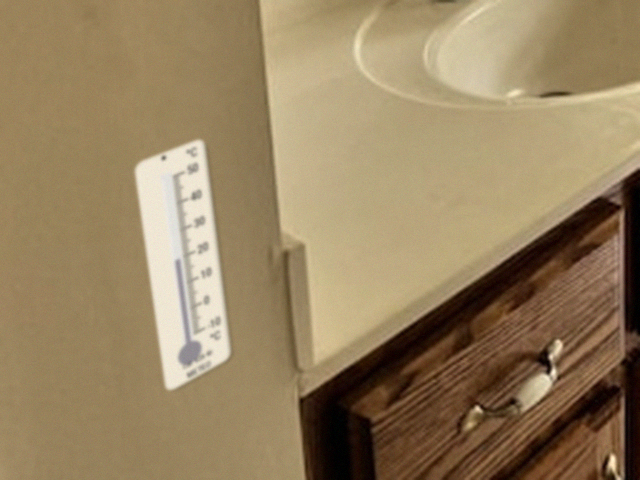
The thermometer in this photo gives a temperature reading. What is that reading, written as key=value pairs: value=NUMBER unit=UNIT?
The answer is value=20 unit=°C
